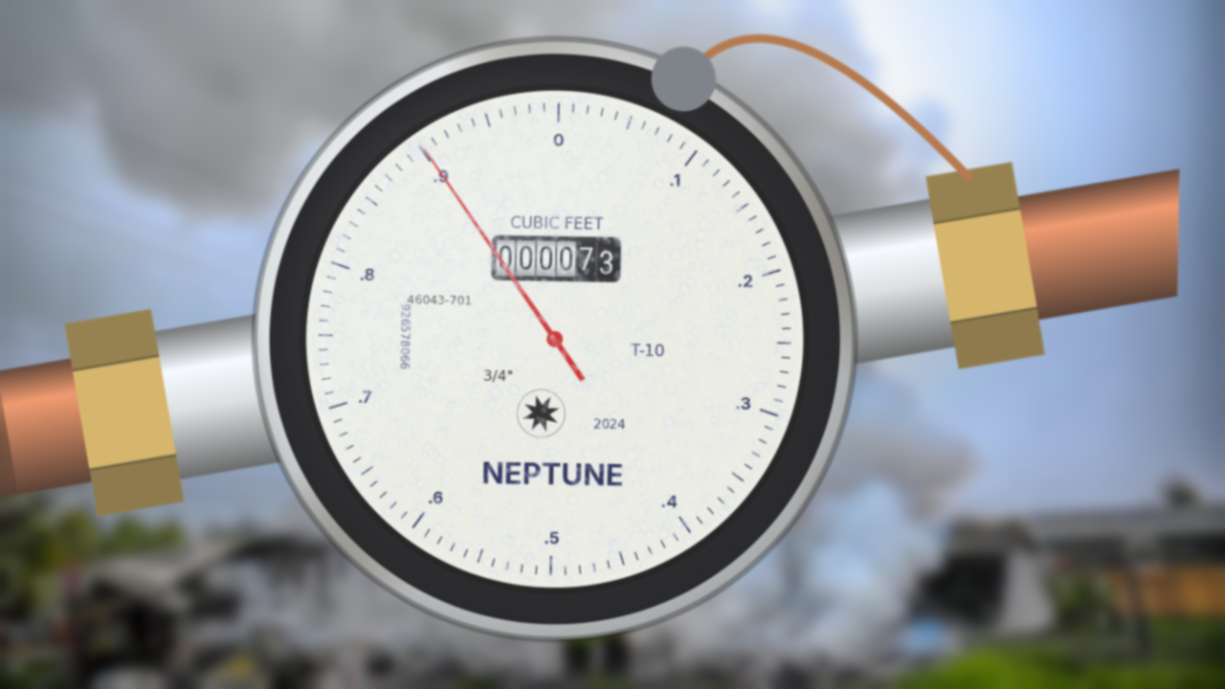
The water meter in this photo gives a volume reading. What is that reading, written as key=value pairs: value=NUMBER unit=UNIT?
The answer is value=72.90 unit=ft³
